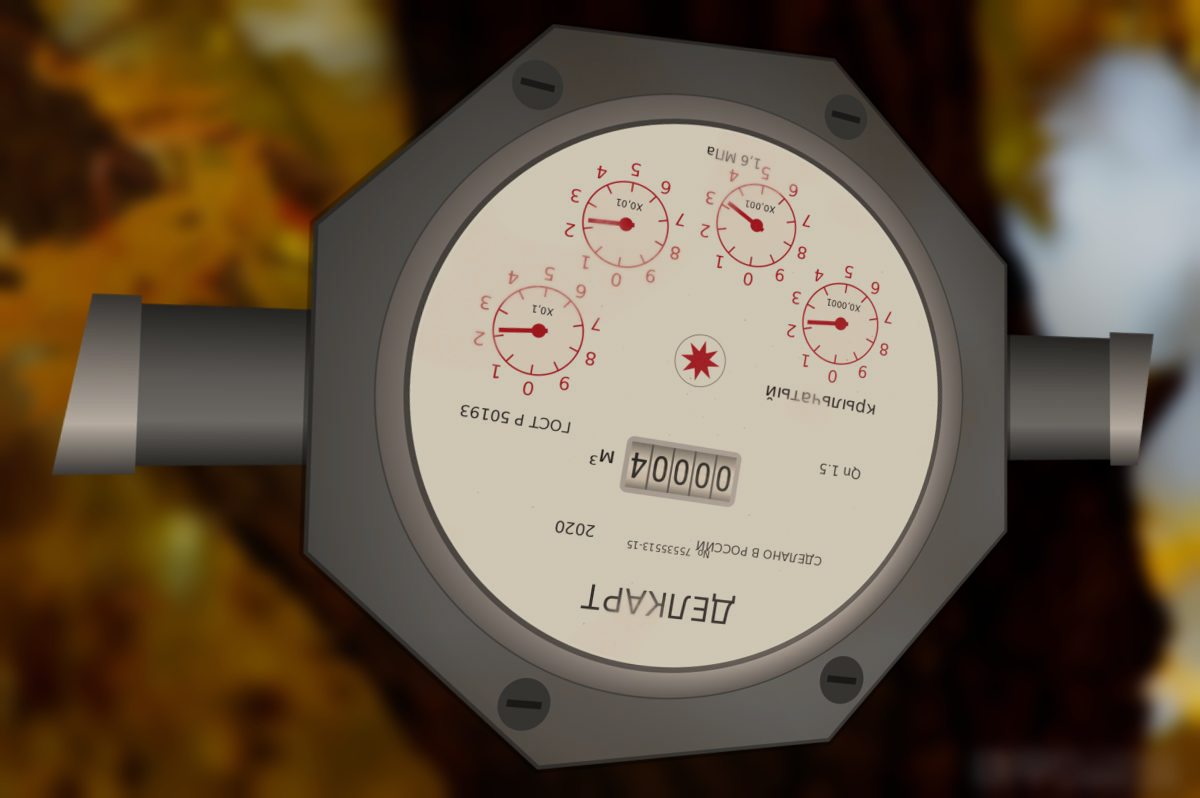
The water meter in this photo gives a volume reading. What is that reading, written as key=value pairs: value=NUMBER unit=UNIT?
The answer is value=4.2232 unit=m³
